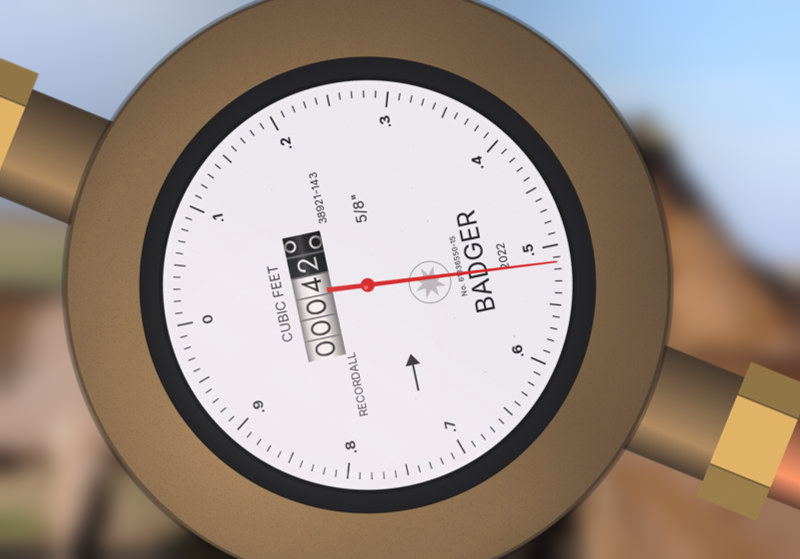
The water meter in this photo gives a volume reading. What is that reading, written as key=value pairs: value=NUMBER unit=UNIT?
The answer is value=428.51 unit=ft³
